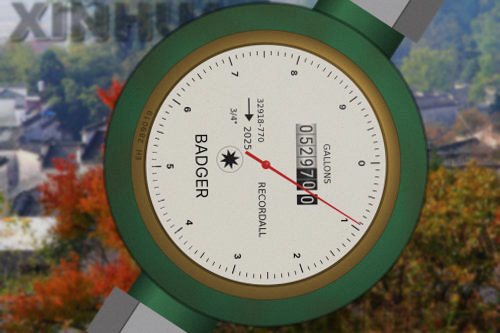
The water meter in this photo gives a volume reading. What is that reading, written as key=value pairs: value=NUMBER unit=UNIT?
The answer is value=529700.9 unit=gal
